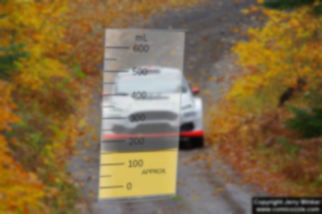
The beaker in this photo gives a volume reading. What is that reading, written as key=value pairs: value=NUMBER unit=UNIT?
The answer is value=150 unit=mL
